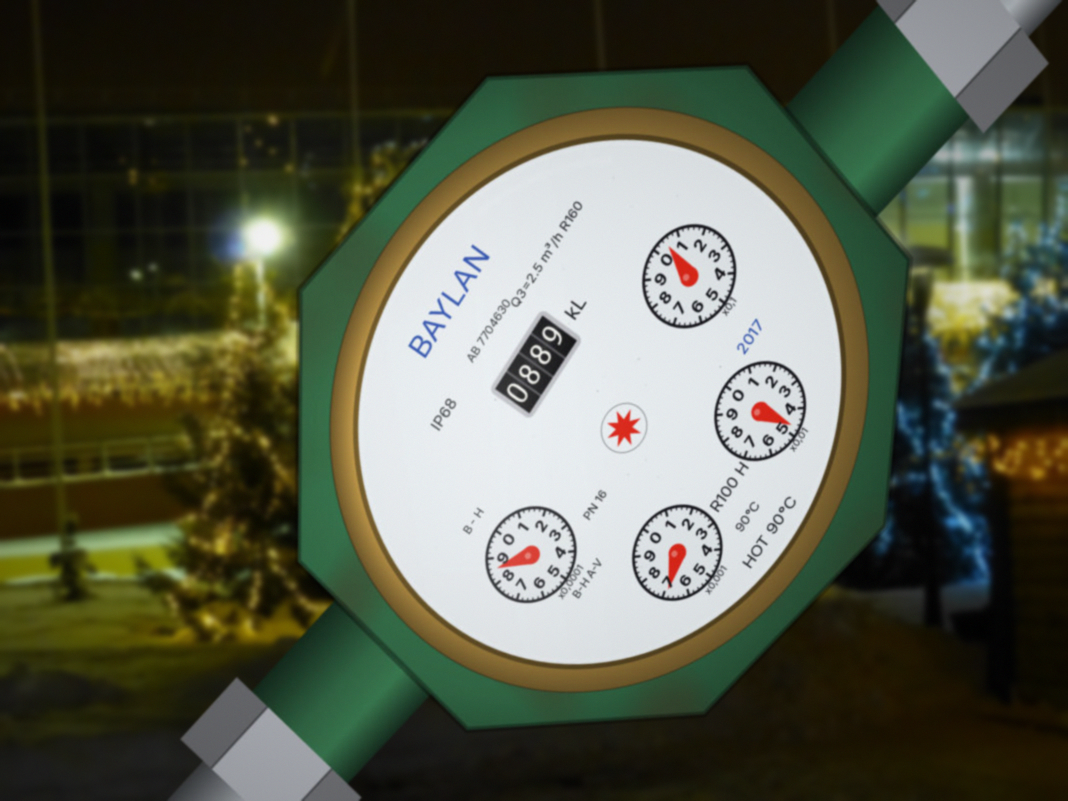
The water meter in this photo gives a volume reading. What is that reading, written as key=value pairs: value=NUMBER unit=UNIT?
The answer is value=889.0468 unit=kL
